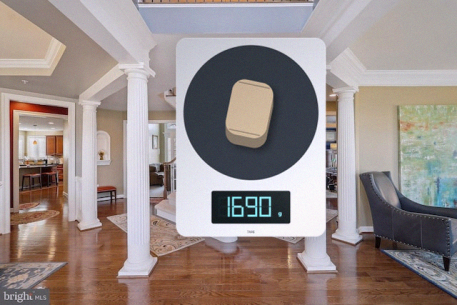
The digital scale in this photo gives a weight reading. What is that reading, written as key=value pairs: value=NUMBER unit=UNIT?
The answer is value=1690 unit=g
